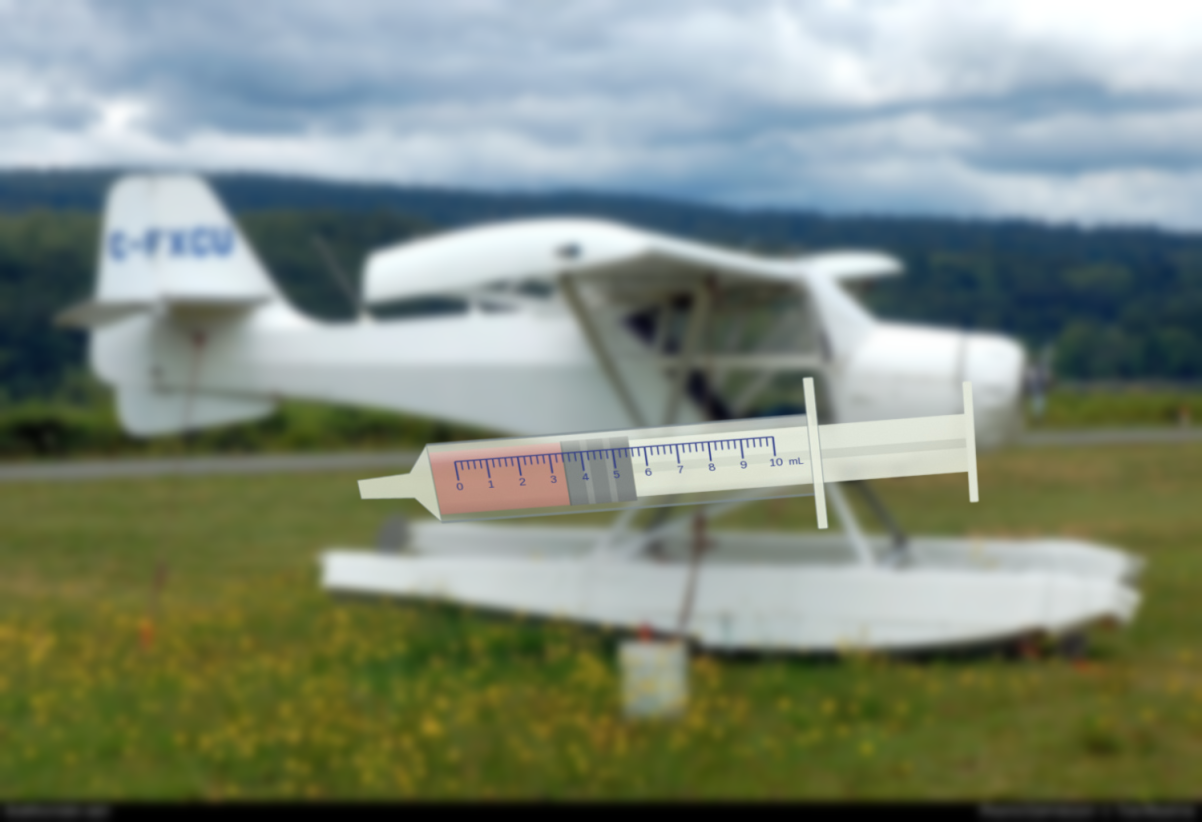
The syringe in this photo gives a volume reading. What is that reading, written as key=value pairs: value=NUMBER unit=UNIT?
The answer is value=3.4 unit=mL
